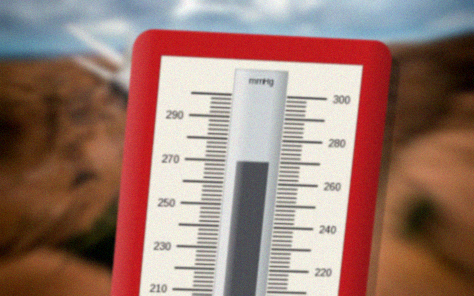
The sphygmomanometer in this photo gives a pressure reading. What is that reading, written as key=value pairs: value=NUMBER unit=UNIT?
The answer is value=270 unit=mmHg
